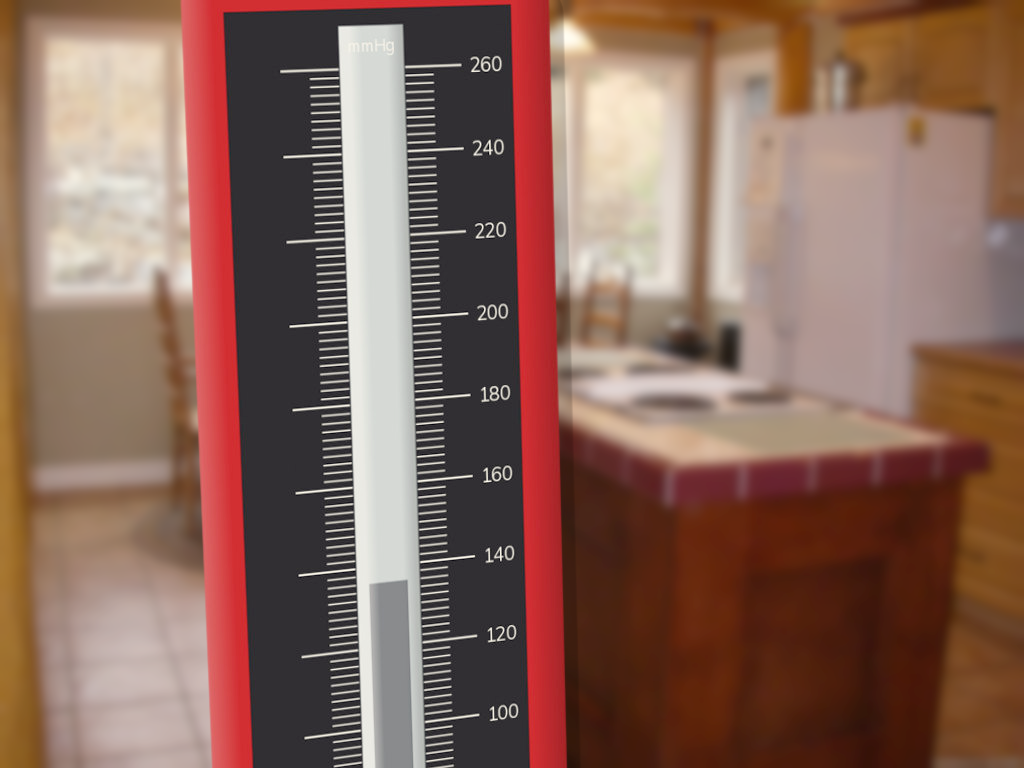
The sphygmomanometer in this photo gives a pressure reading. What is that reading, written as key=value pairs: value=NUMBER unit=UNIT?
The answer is value=136 unit=mmHg
